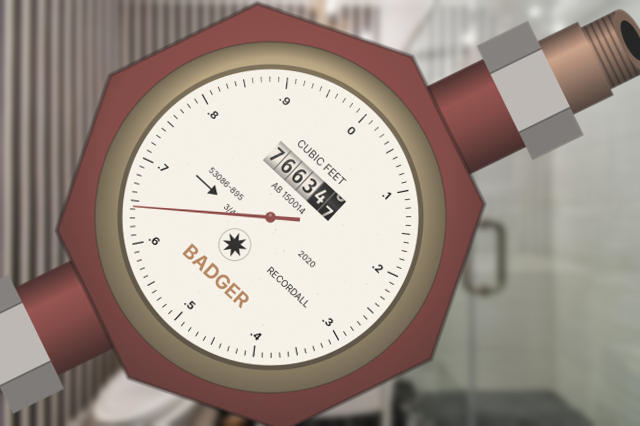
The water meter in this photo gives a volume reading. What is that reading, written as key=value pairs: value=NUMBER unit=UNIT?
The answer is value=766346.64 unit=ft³
